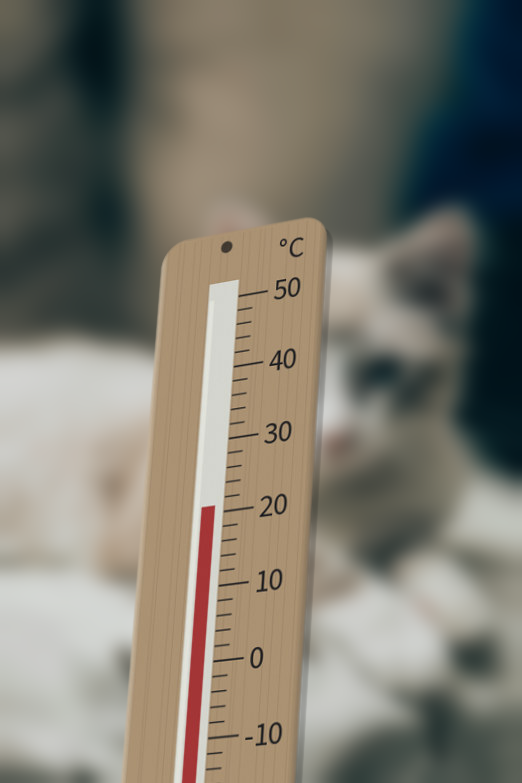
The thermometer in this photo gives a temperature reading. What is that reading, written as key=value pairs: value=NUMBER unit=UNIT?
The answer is value=21 unit=°C
